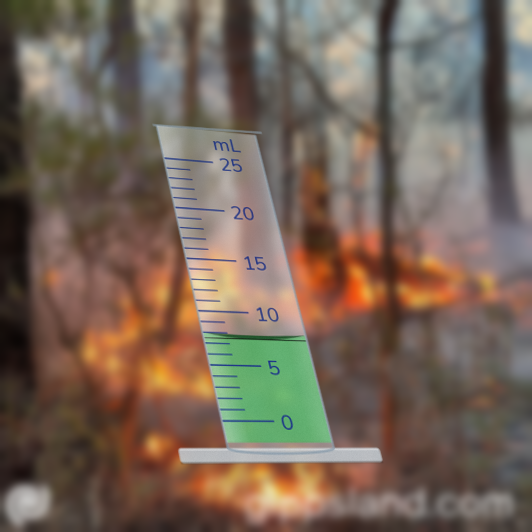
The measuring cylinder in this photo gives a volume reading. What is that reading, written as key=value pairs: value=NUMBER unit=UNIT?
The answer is value=7.5 unit=mL
